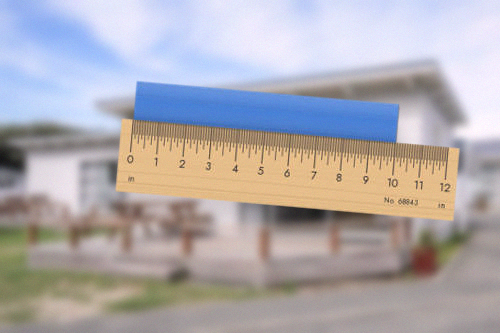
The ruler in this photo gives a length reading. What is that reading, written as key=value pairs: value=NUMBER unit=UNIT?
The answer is value=10 unit=in
